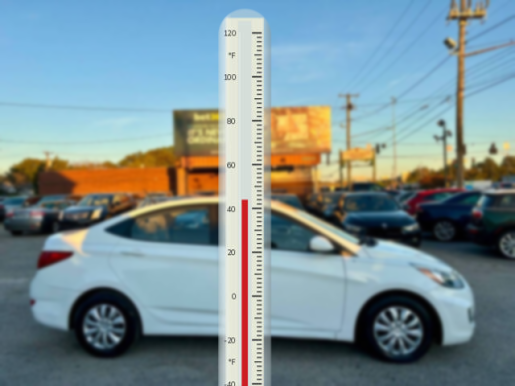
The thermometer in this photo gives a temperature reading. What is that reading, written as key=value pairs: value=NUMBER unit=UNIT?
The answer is value=44 unit=°F
